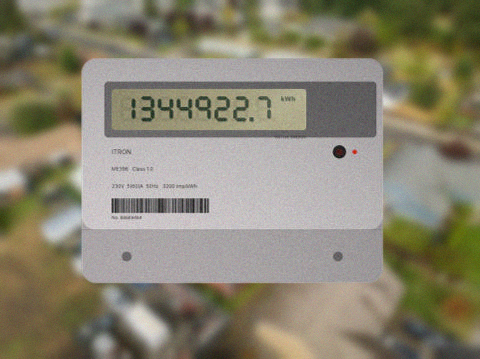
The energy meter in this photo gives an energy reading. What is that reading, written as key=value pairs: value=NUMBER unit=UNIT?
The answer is value=1344922.7 unit=kWh
